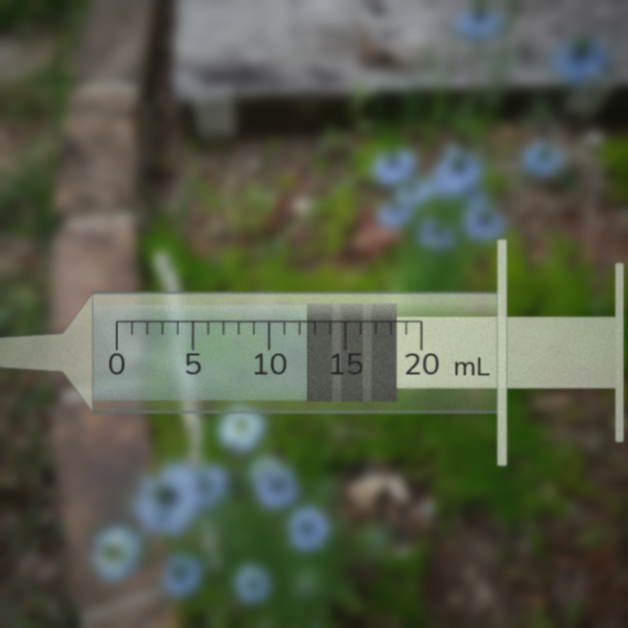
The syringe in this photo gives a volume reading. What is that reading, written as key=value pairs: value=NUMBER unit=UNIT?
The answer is value=12.5 unit=mL
